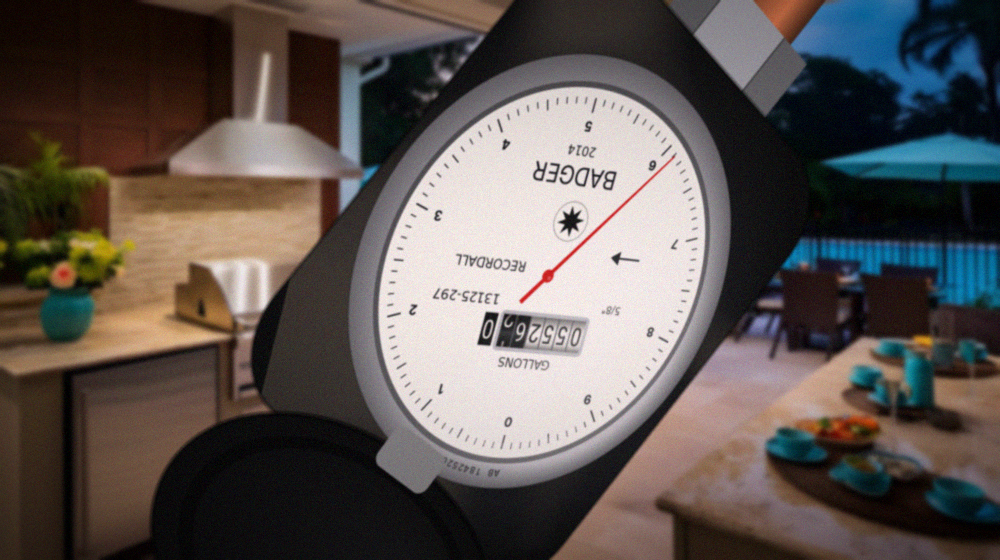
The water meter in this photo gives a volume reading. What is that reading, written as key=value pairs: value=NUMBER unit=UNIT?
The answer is value=552616.1 unit=gal
